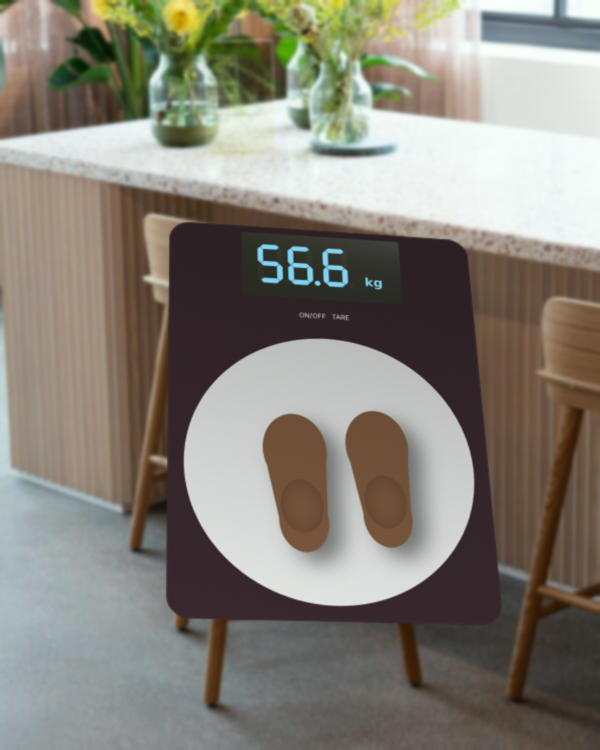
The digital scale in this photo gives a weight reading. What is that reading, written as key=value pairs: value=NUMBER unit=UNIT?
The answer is value=56.6 unit=kg
